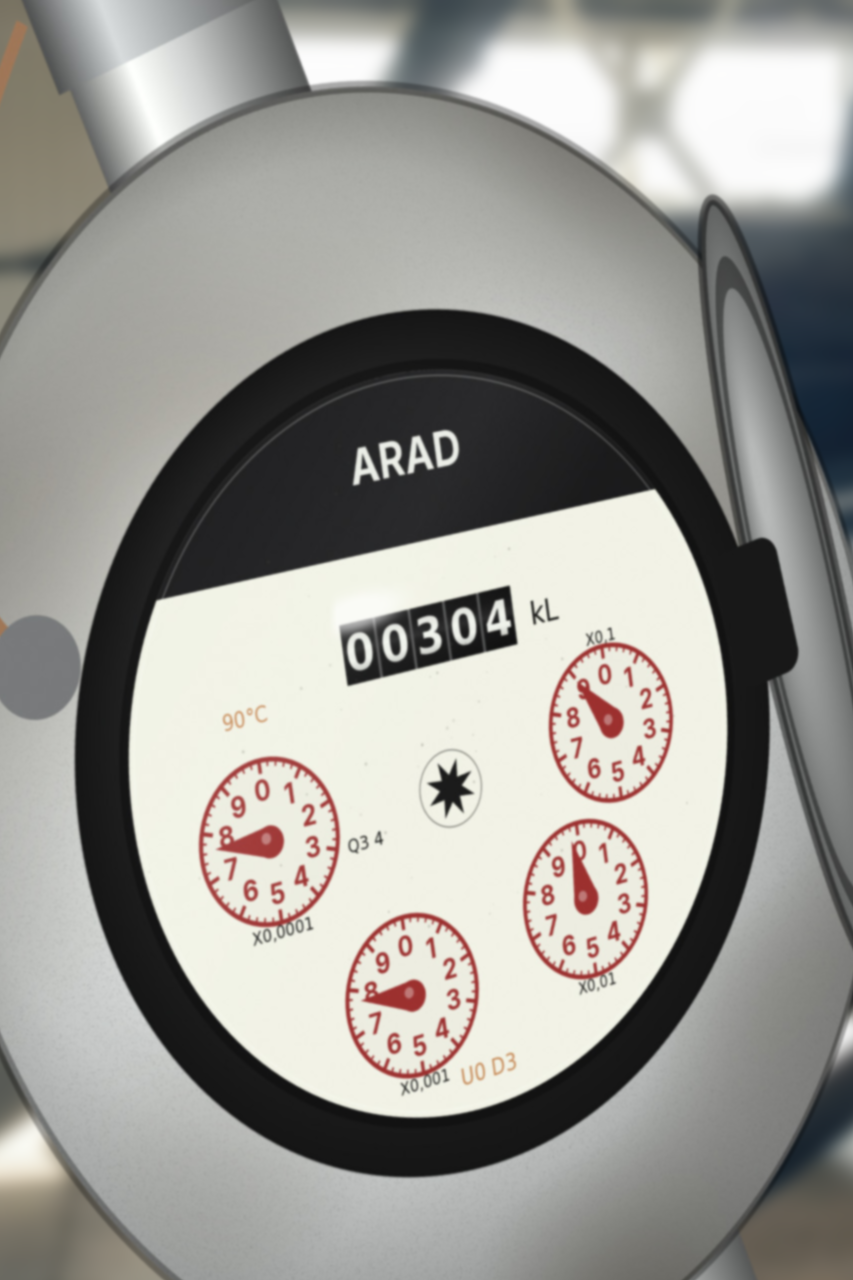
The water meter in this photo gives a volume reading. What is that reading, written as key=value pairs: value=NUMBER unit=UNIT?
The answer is value=304.8977 unit=kL
